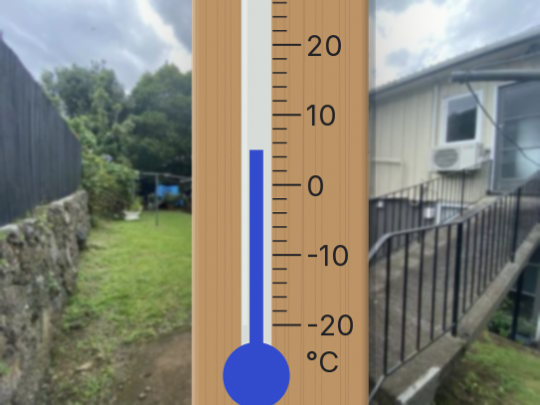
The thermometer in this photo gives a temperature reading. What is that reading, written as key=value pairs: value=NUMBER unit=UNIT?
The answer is value=5 unit=°C
